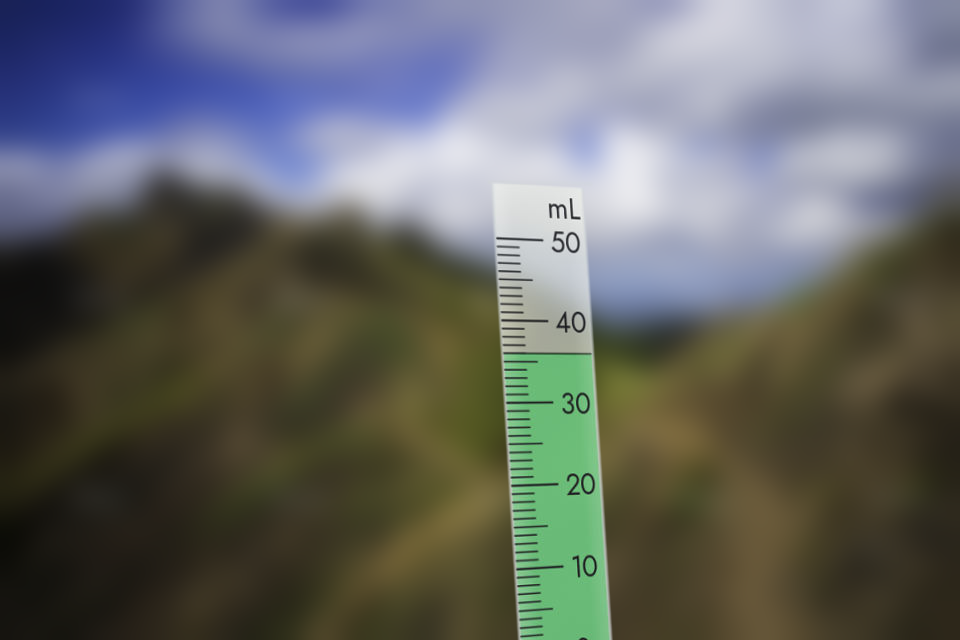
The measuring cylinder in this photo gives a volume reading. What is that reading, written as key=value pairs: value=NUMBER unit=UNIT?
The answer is value=36 unit=mL
